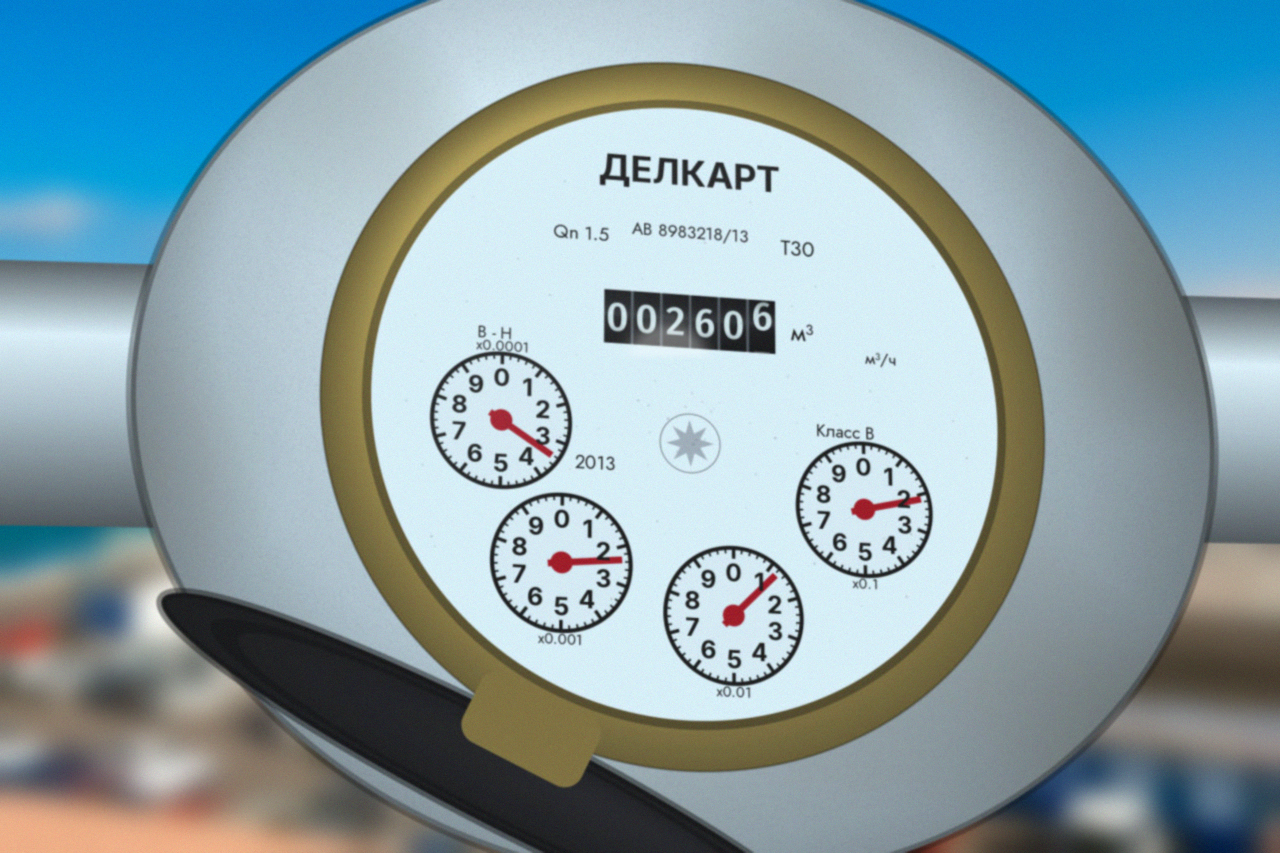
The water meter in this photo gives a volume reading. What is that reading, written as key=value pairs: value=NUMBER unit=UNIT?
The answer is value=2606.2123 unit=m³
